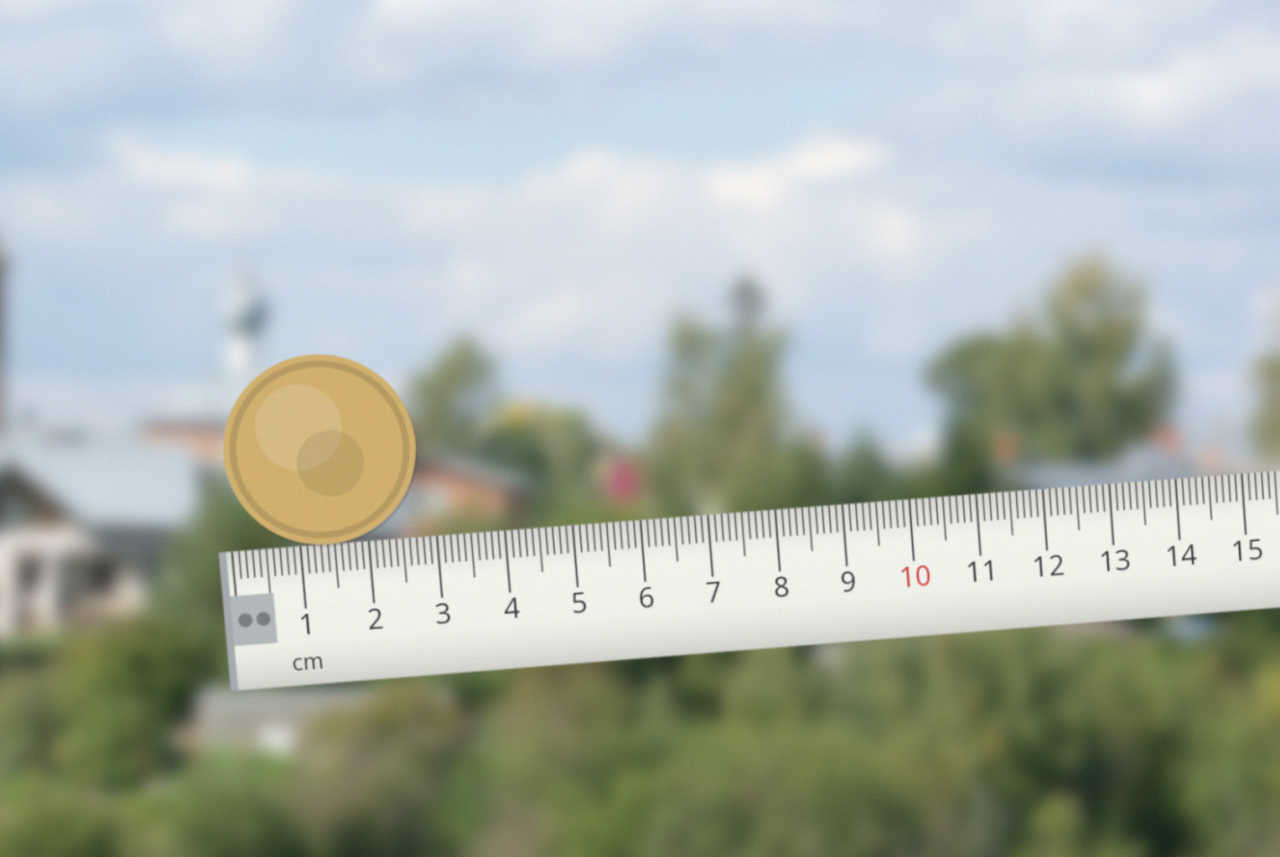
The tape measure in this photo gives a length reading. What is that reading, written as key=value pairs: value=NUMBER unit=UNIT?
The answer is value=2.8 unit=cm
